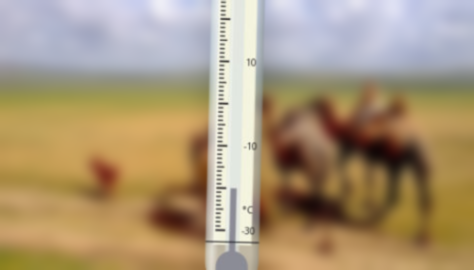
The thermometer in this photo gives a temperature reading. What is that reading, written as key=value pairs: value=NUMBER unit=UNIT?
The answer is value=-20 unit=°C
